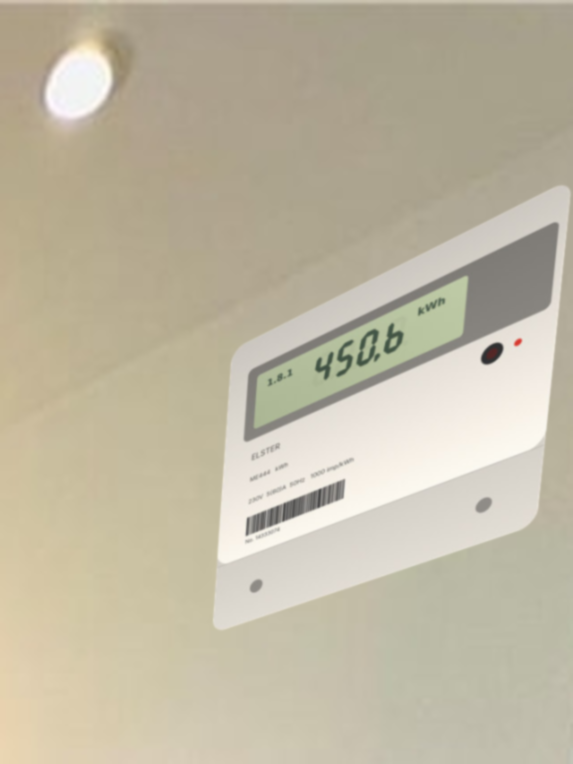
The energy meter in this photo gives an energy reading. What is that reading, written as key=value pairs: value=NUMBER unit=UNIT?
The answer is value=450.6 unit=kWh
